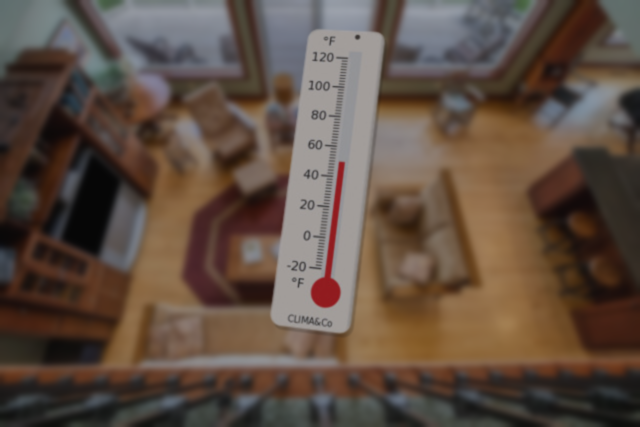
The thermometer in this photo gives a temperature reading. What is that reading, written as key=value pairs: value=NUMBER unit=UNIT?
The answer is value=50 unit=°F
